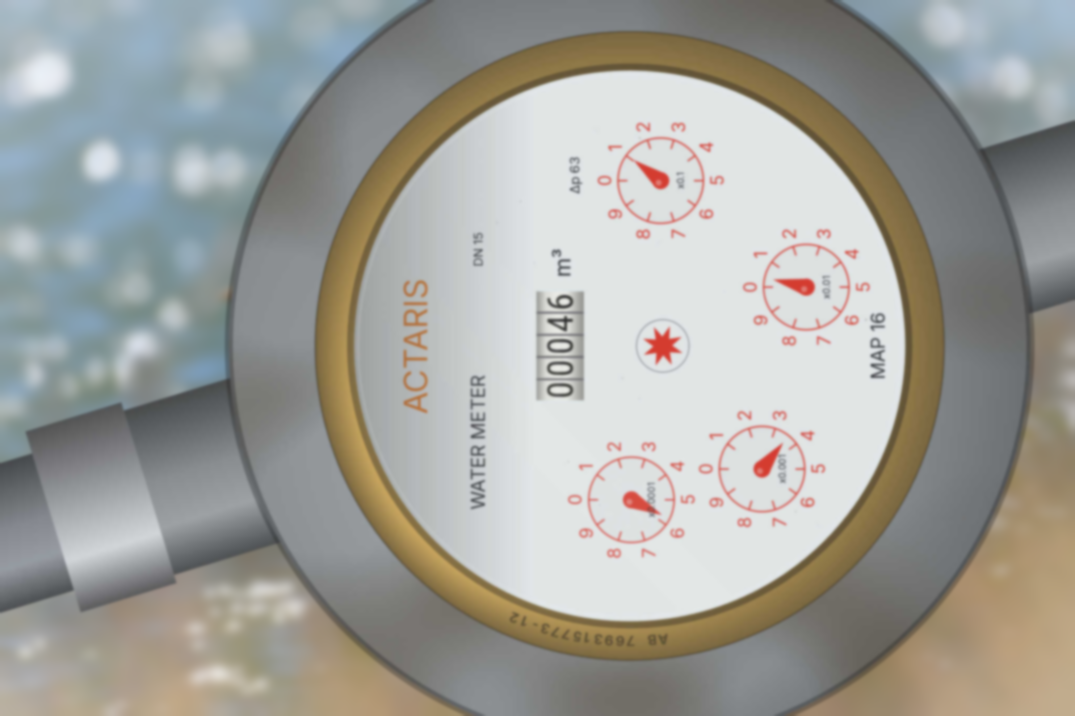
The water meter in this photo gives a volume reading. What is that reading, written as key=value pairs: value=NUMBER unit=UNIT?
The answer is value=46.1035 unit=m³
